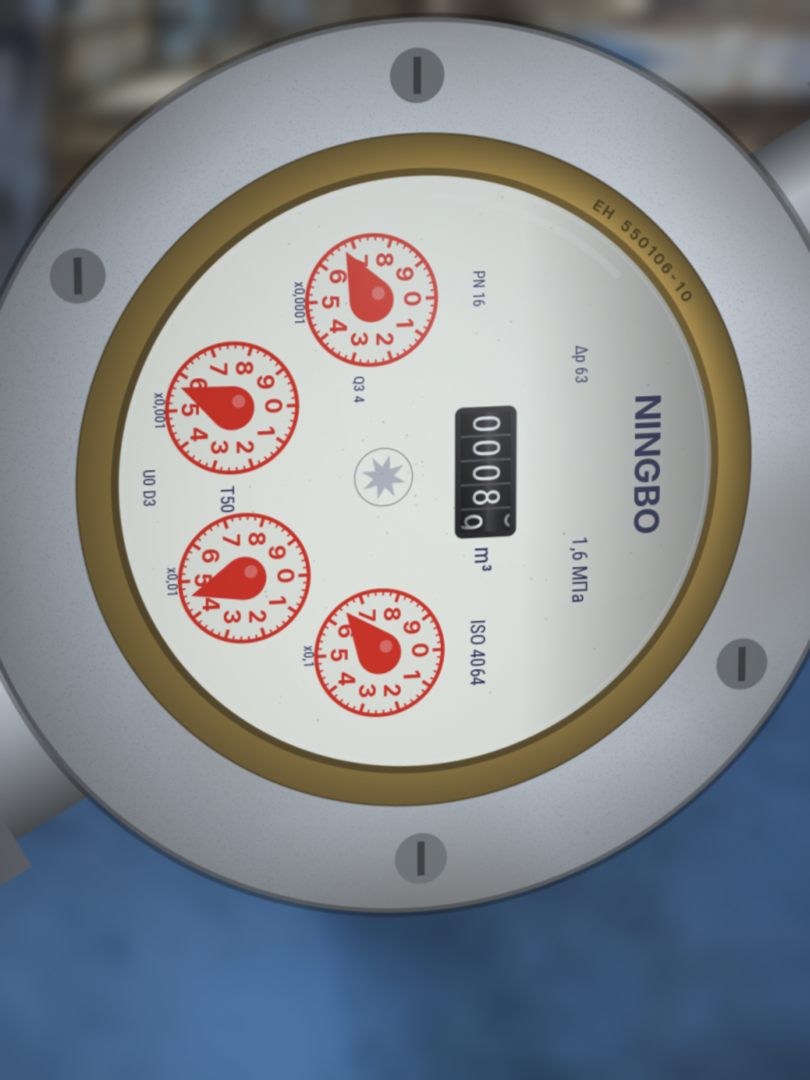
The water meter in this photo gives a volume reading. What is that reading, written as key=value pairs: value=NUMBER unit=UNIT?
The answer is value=88.6456 unit=m³
